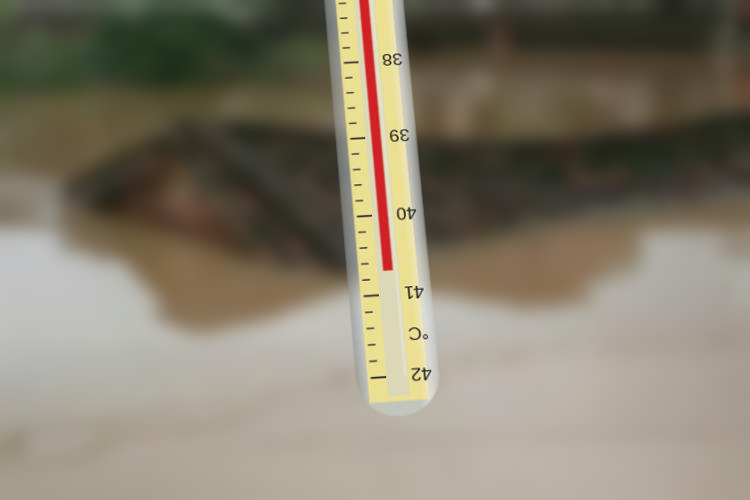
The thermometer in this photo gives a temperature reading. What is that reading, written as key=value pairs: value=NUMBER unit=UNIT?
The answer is value=40.7 unit=°C
